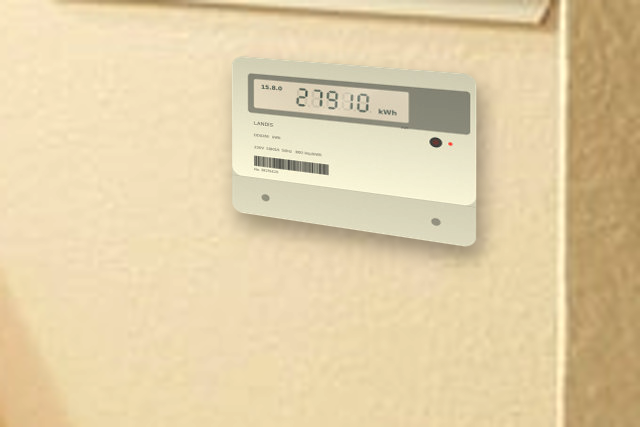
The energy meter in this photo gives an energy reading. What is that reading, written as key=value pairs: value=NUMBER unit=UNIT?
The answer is value=27910 unit=kWh
